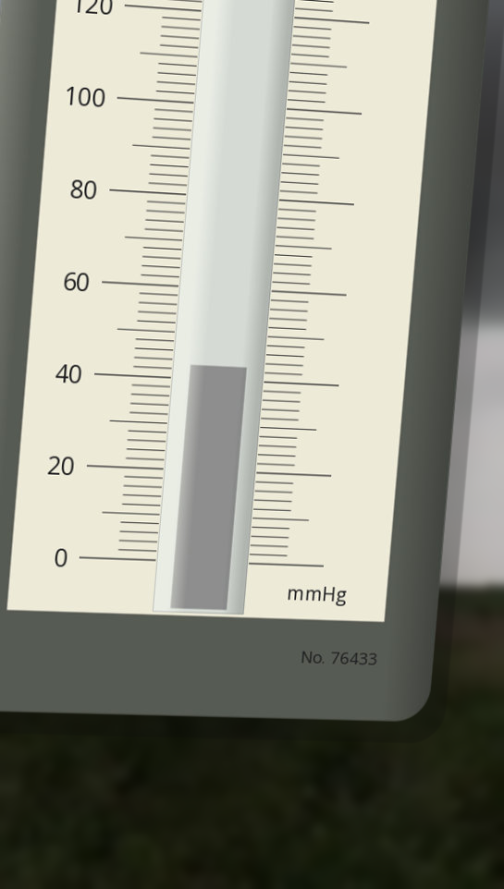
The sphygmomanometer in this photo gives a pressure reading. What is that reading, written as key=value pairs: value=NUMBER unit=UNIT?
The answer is value=43 unit=mmHg
